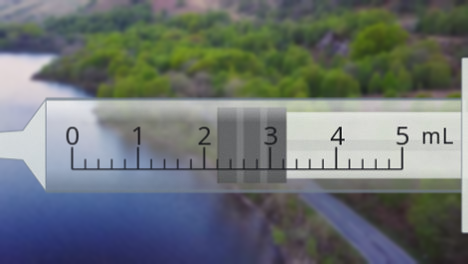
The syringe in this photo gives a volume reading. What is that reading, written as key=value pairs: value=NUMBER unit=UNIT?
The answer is value=2.2 unit=mL
